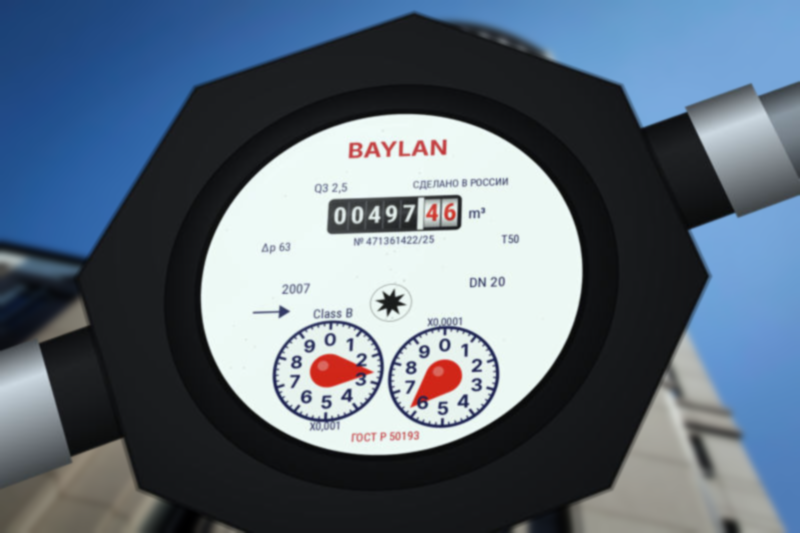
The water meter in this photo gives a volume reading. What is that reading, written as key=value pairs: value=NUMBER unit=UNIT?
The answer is value=497.4626 unit=m³
